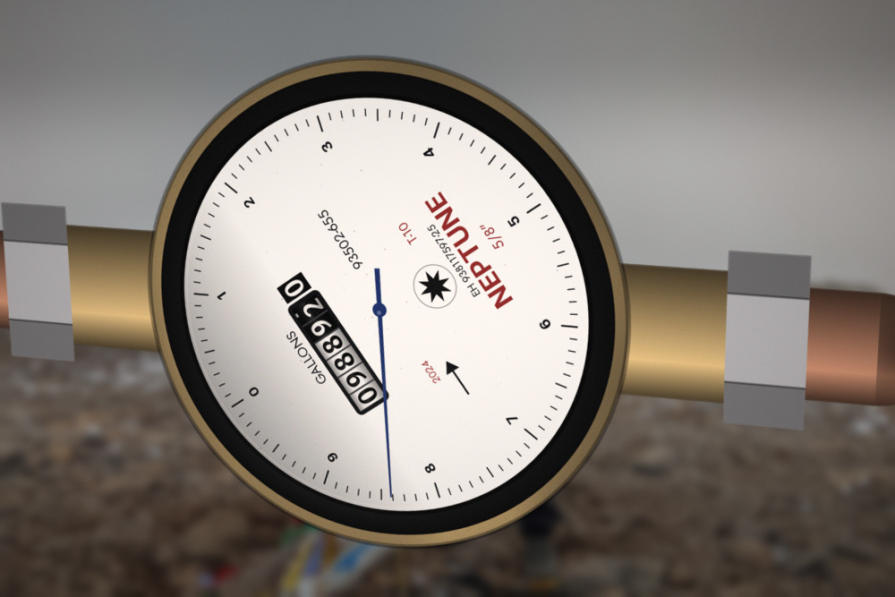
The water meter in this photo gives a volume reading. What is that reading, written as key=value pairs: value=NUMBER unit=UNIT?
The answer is value=988918.4 unit=gal
